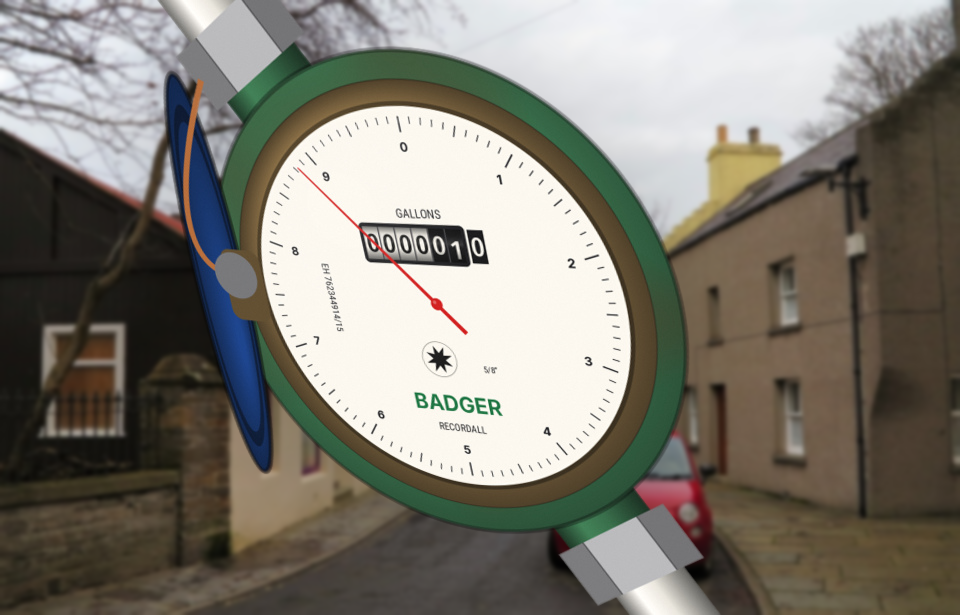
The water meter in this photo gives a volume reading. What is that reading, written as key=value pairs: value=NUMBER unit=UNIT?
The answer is value=8.8 unit=gal
